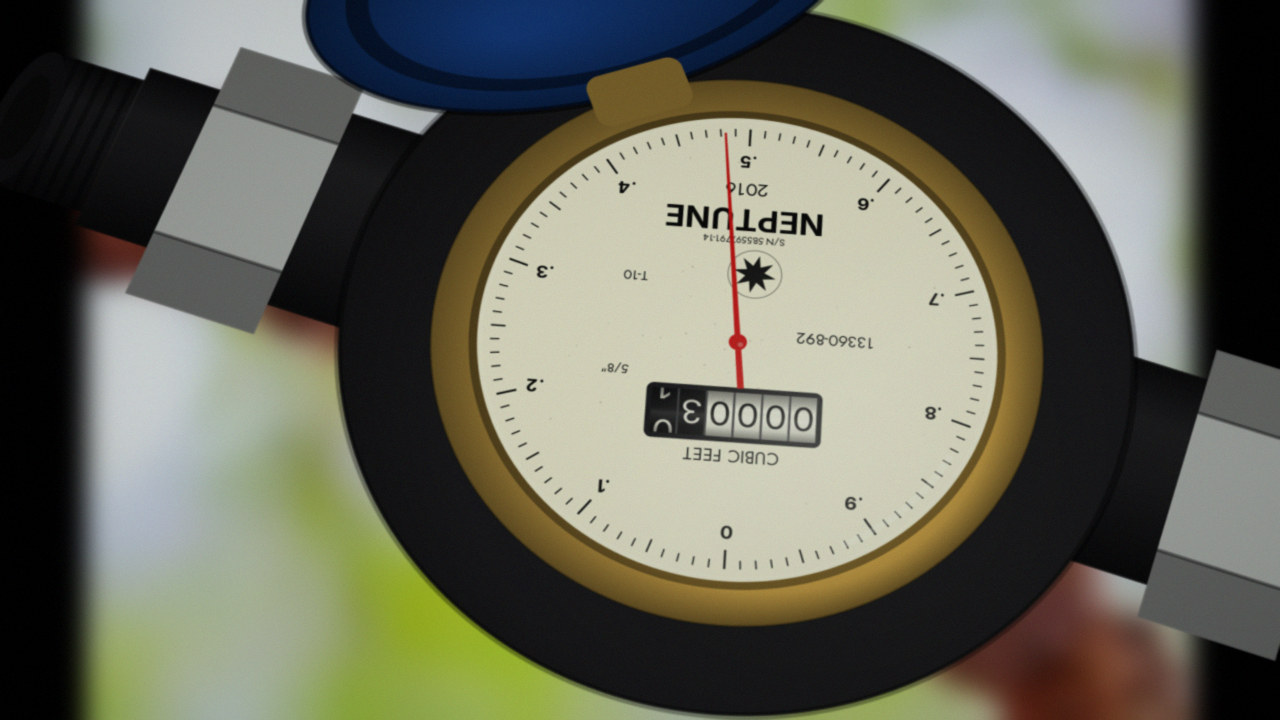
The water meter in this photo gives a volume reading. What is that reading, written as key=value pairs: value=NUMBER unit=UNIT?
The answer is value=30.48 unit=ft³
